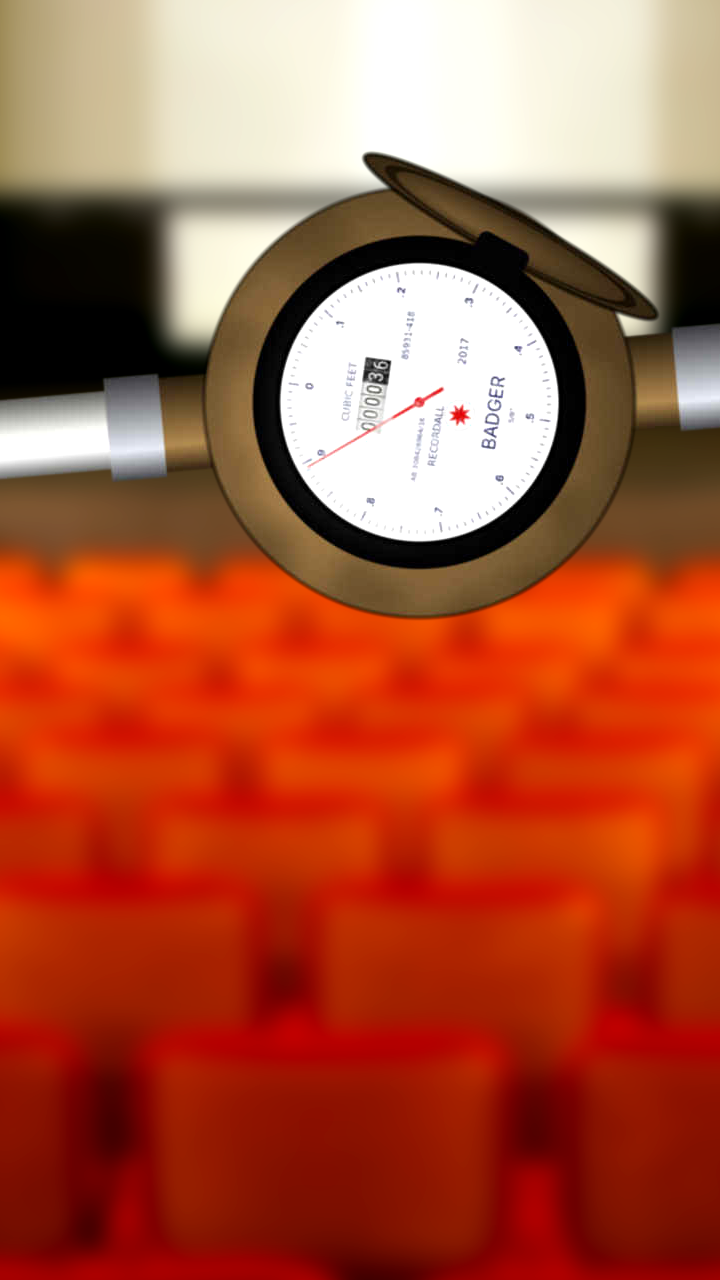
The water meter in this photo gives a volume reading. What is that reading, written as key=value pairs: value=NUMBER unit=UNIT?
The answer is value=35.89 unit=ft³
